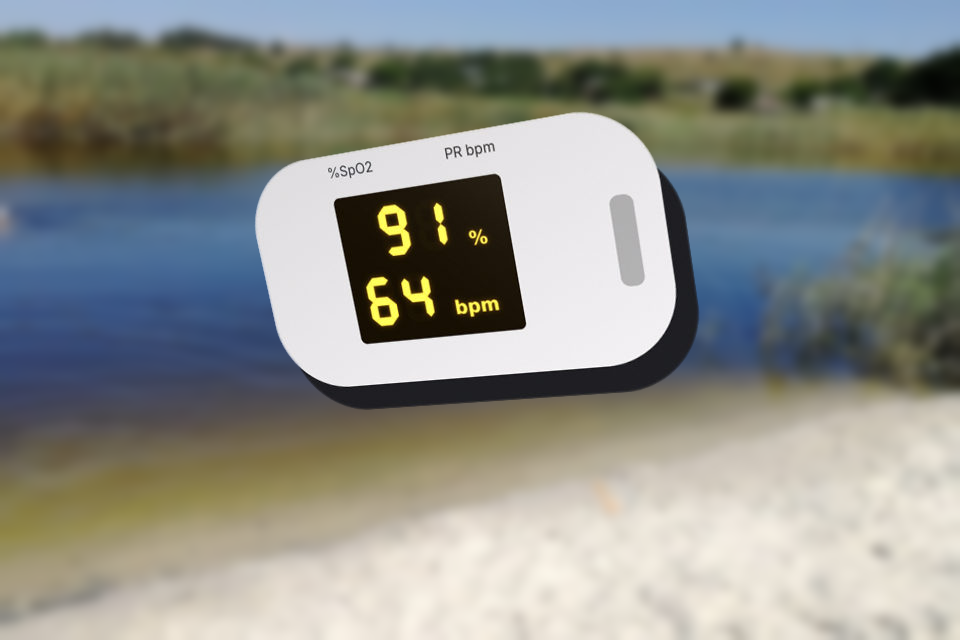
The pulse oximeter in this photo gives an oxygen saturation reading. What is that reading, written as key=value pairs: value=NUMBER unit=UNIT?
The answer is value=91 unit=%
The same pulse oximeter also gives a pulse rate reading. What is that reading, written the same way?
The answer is value=64 unit=bpm
